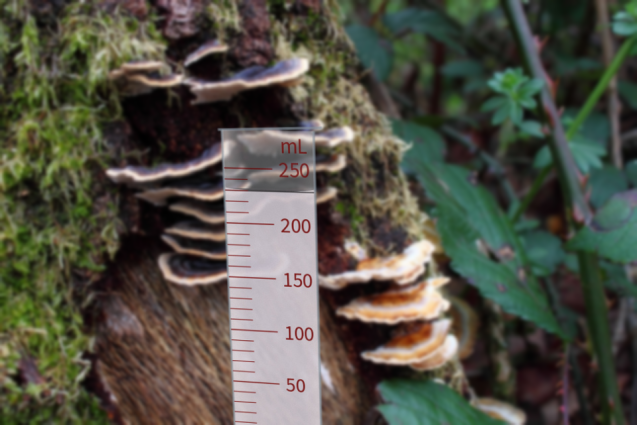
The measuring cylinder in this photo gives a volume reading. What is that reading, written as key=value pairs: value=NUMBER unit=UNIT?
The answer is value=230 unit=mL
